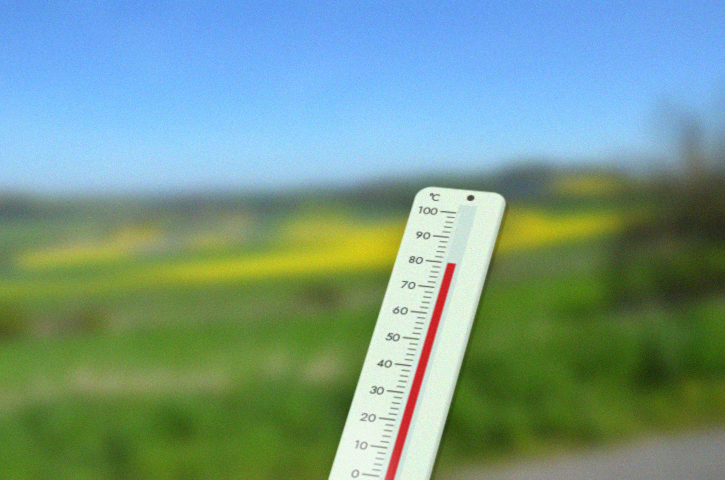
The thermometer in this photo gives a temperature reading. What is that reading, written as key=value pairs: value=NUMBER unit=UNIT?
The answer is value=80 unit=°C
